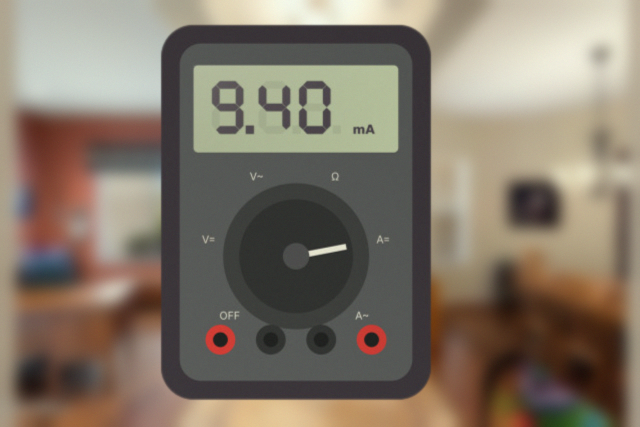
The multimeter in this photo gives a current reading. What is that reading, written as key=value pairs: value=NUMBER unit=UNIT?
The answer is value=9.40 unit=mA
